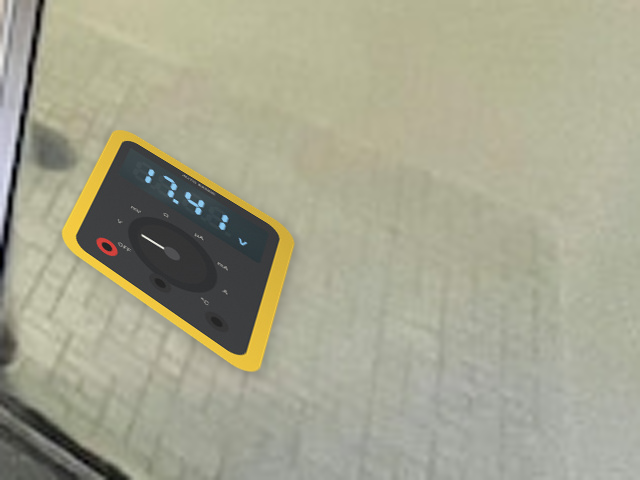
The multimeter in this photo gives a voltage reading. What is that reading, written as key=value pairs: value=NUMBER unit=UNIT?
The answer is value=17.41 unit=V
